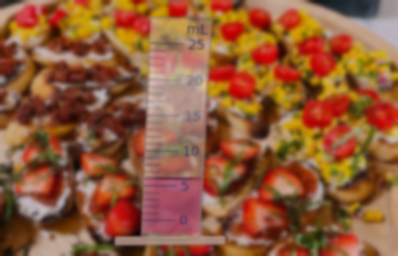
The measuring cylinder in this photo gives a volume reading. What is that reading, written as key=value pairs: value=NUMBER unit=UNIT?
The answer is value=6 unit=mL
